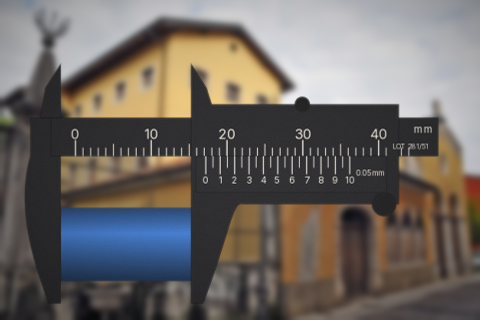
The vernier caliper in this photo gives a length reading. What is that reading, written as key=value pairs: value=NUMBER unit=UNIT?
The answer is value=17.2 unit=mm
